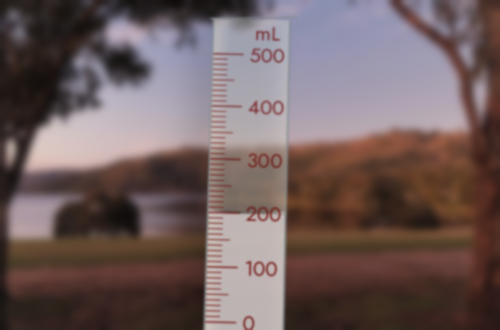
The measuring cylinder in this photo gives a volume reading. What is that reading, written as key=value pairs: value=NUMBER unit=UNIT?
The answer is value=200 unit=mL
